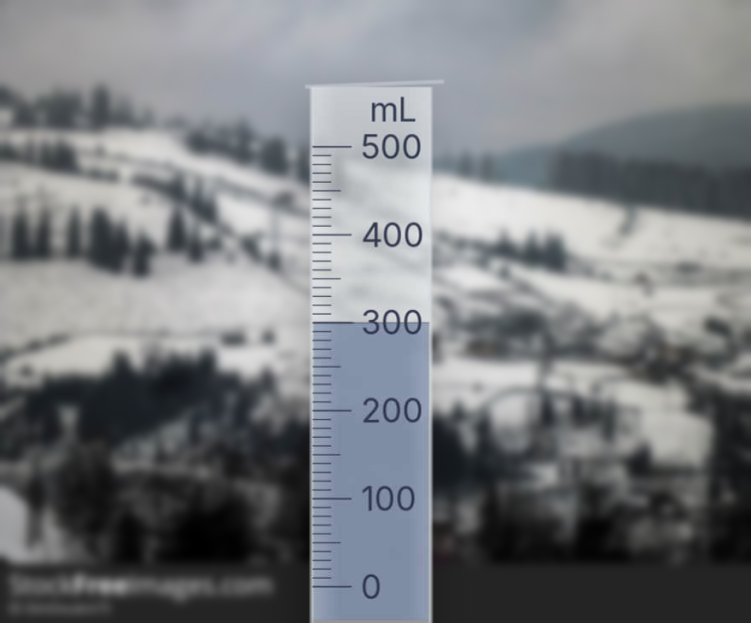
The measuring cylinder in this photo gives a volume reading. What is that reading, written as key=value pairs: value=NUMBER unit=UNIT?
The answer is value=300 unit=mL
